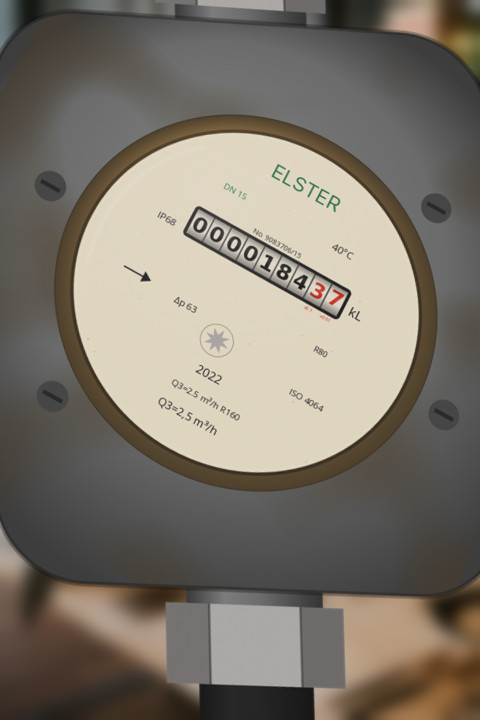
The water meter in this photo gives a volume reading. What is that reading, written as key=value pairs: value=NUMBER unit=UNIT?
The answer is value=184.37 unit=kL
